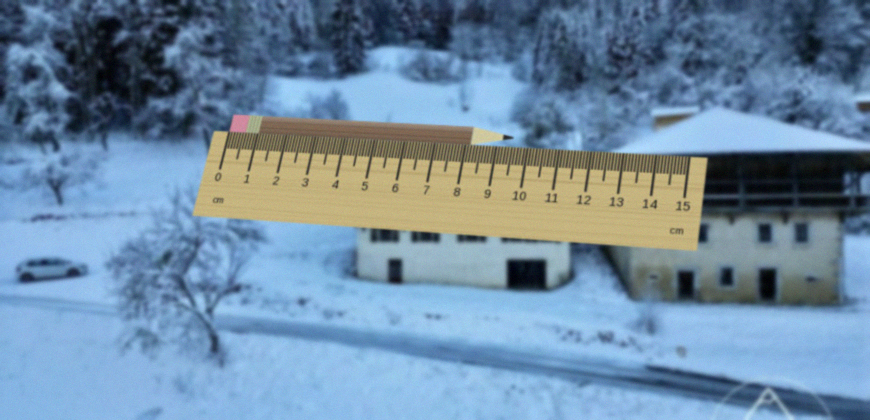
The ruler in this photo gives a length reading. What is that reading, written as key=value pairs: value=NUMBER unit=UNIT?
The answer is value=9.5 unit=cm
